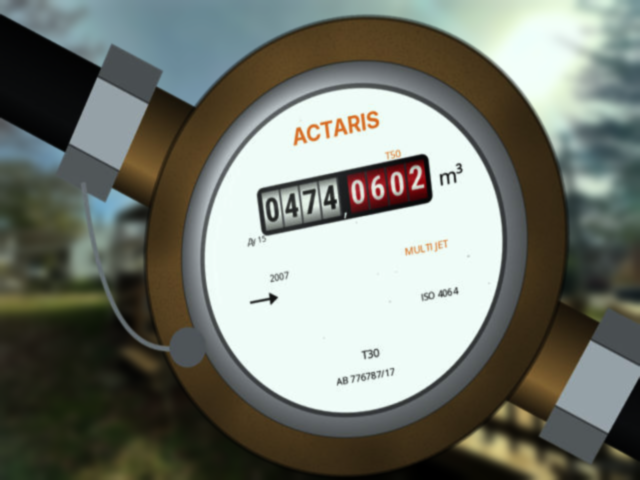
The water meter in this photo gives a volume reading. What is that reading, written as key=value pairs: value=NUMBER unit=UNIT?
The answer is value=474.0602 unit=m³
